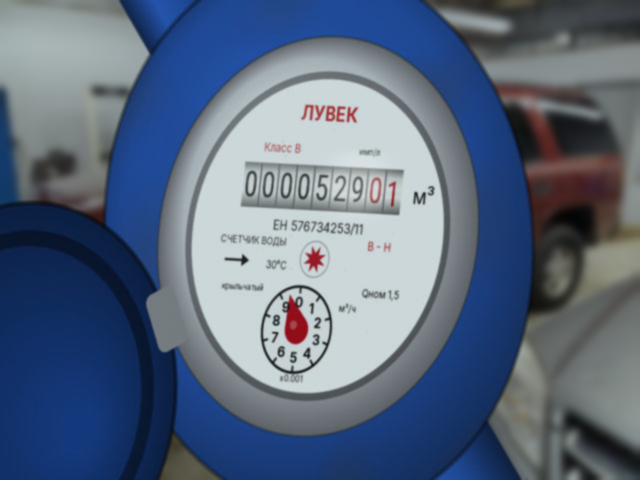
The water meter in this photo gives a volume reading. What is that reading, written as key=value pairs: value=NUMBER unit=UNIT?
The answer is value=529.009 unit=m³
